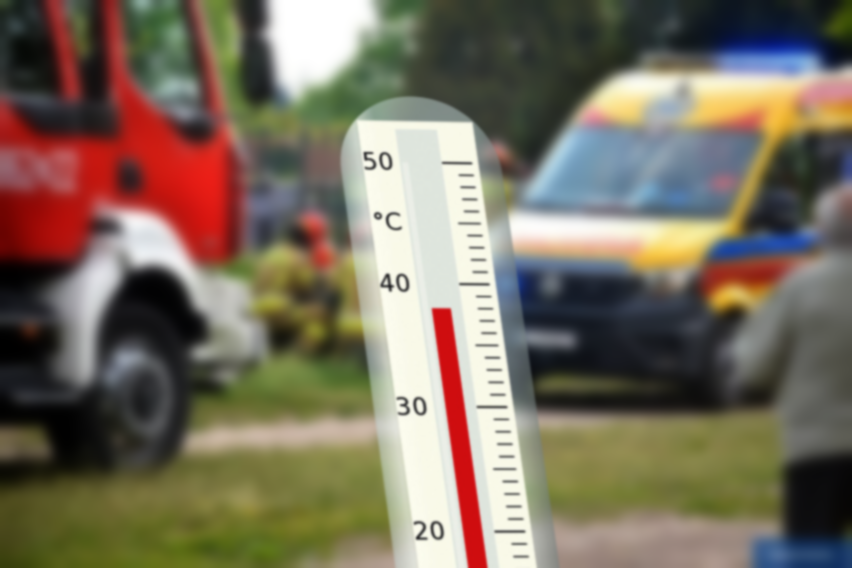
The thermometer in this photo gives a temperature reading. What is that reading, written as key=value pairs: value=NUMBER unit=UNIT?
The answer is value=38 unit=°C
